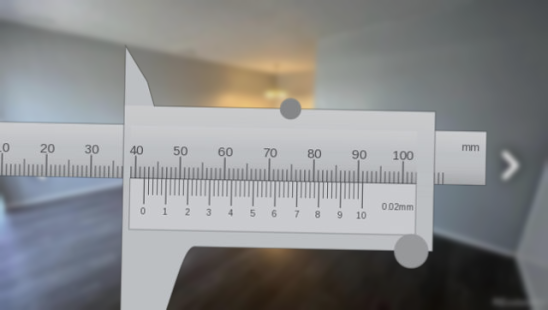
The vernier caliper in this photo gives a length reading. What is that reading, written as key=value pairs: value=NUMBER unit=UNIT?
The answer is value=42.0 unit=mm
